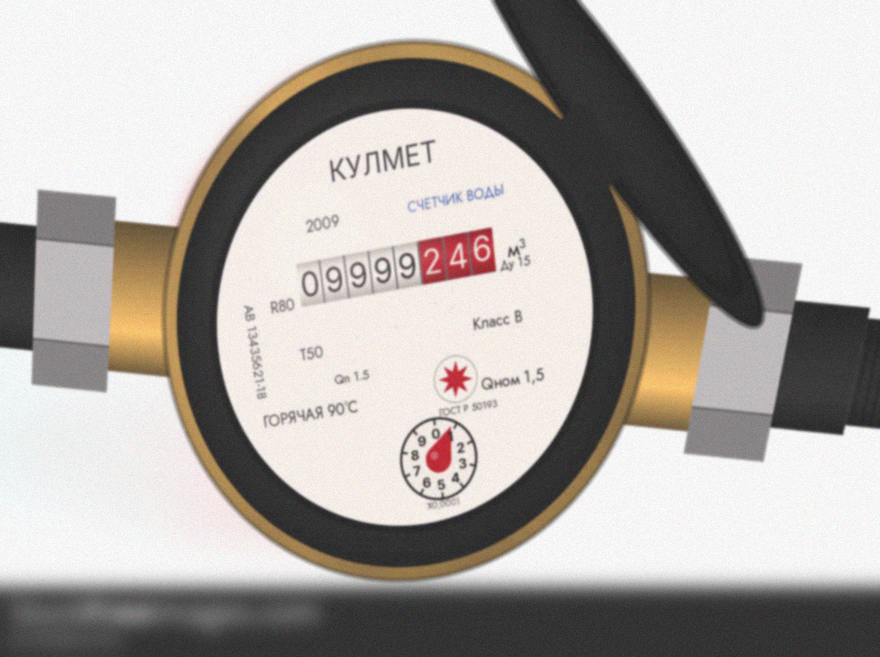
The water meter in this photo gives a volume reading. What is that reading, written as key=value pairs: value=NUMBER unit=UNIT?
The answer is value=9999.2460 unit=m³
